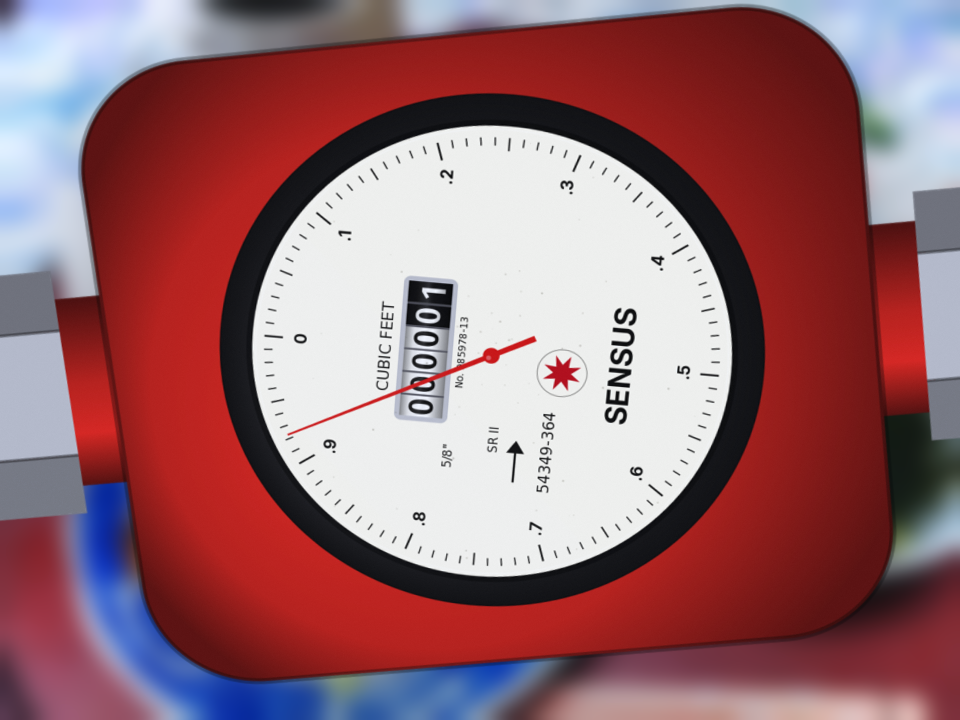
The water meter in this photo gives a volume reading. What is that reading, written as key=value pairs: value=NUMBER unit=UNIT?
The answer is value=0.92 unit=ft³
